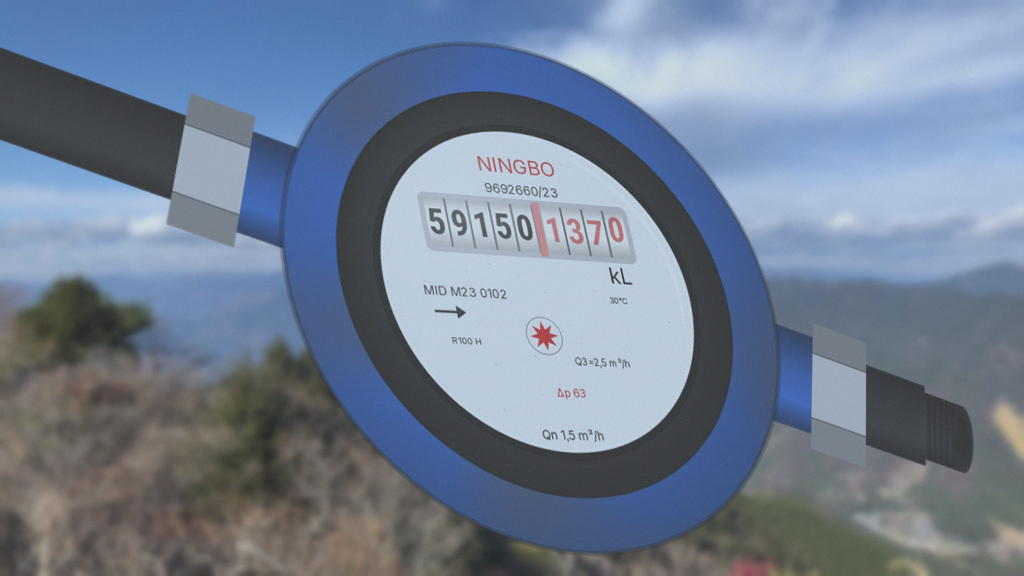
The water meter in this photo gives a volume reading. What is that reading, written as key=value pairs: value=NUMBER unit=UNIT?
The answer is value=59150.1370 unit=kL
